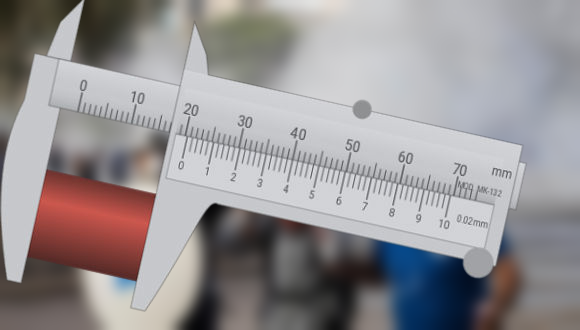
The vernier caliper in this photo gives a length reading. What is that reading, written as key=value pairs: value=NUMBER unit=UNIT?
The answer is value=20.4 unit=mm
